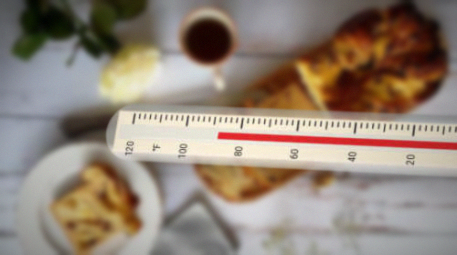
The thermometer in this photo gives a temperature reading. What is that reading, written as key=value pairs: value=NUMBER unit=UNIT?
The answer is value=88 unit=°F
